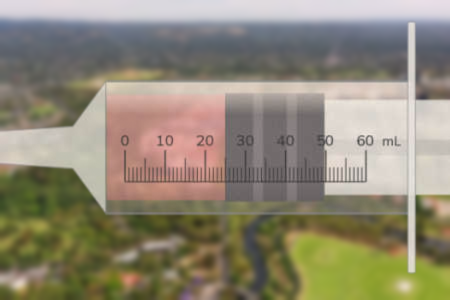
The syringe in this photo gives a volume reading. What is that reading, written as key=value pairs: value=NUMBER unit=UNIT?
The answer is value=25 unit=mL
